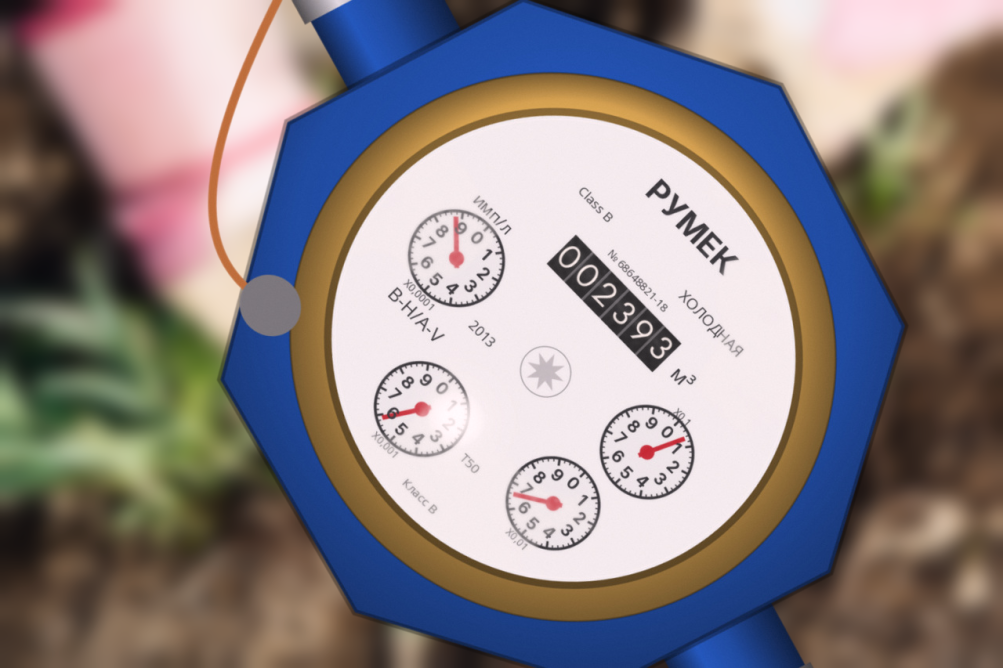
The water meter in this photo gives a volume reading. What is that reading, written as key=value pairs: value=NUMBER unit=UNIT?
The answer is value=2393.0658 unit=m³
